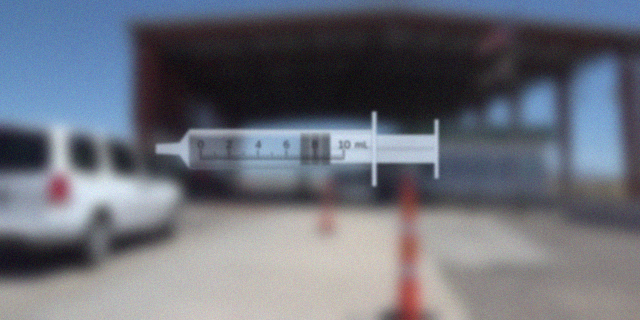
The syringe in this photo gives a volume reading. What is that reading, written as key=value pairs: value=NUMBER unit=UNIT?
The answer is value=7 unit=mL
